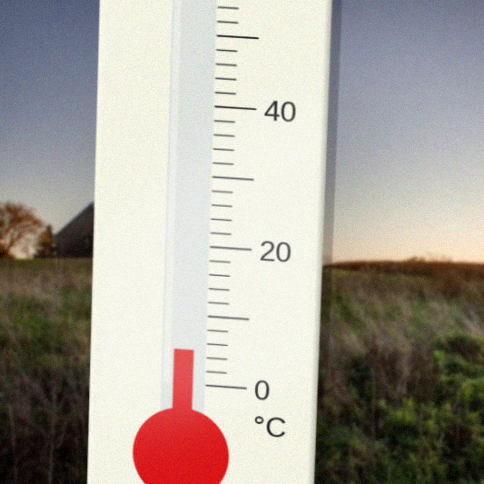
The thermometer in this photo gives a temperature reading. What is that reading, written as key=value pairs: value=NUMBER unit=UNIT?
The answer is value=5 unit=°C
